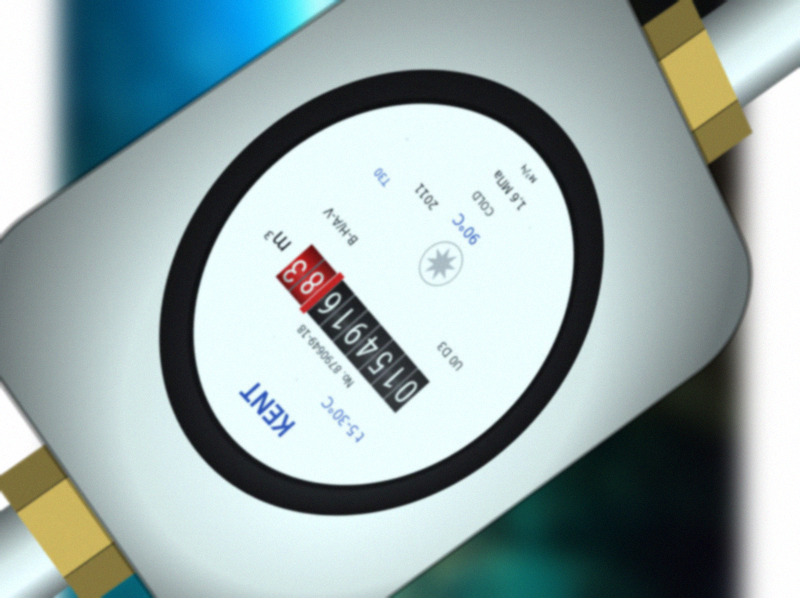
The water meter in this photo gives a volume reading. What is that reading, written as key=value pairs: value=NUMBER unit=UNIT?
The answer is value=154916.83 unit=m³
